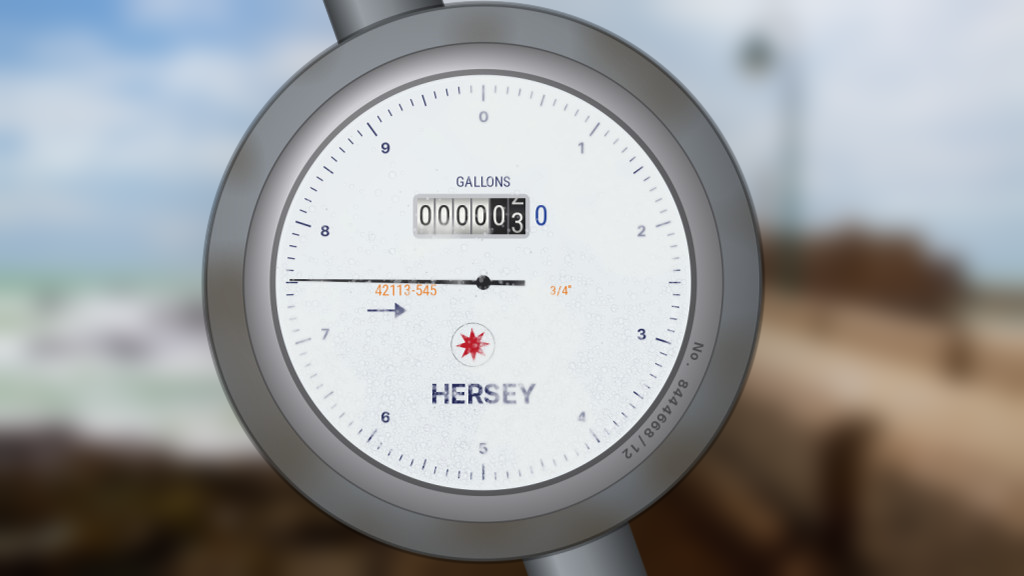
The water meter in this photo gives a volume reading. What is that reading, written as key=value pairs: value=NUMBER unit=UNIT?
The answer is value=27.5 unit=gal
